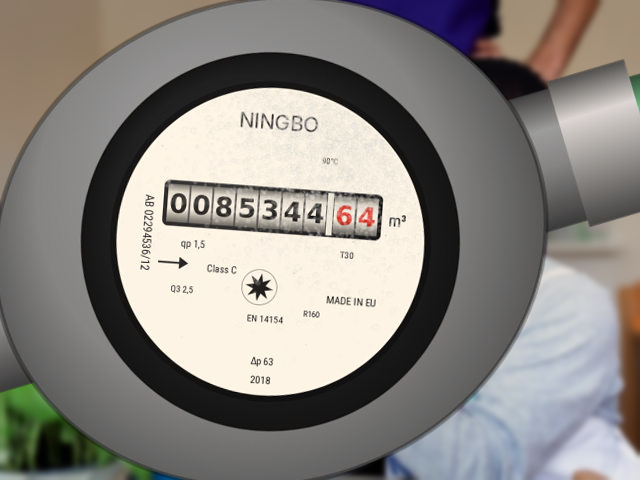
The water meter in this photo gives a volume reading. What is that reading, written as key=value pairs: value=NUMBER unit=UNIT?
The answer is value=85344.64 unit=m³
